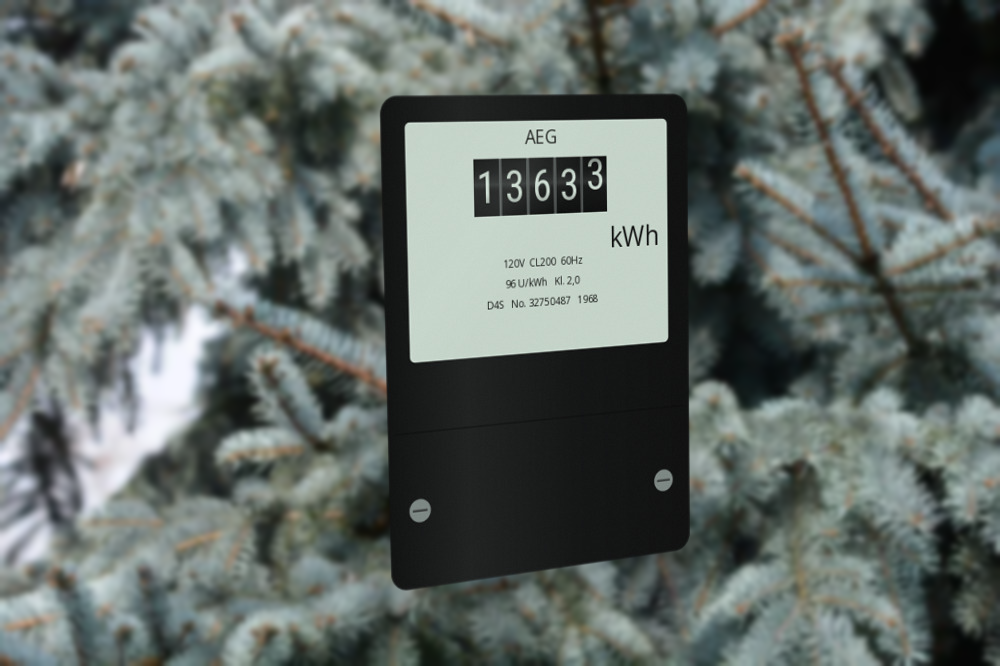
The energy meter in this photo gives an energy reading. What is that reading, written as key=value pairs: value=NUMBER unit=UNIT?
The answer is value=13633 unit=kWh
